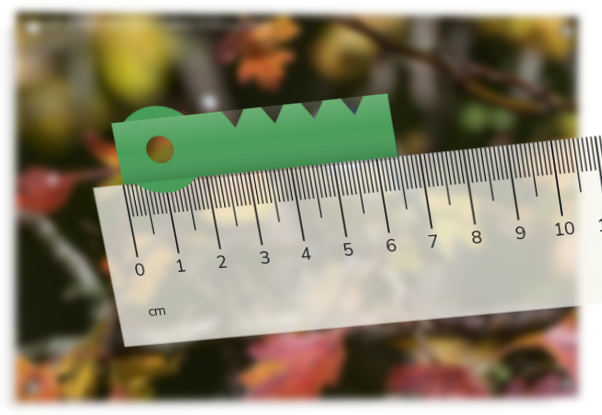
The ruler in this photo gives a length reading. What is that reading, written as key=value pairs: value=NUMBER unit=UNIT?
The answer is value=6.5 unit=cm
